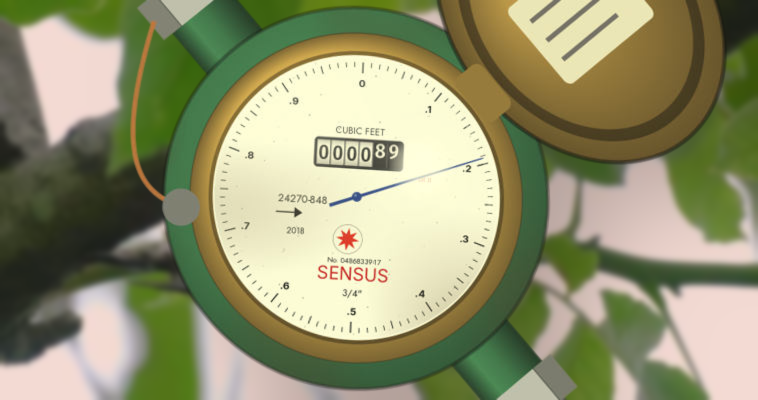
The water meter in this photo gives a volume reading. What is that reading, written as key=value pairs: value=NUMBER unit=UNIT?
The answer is value=89.19 unit=ft³
